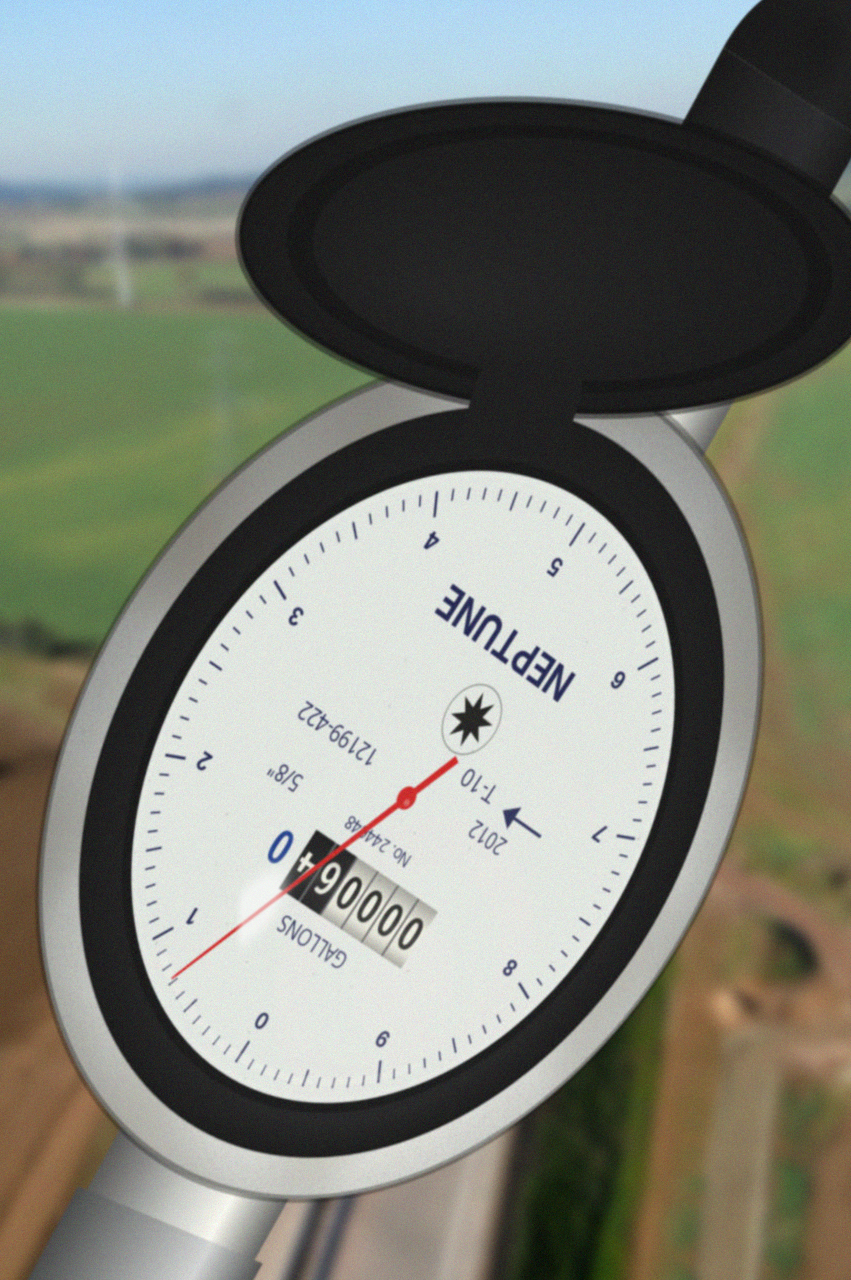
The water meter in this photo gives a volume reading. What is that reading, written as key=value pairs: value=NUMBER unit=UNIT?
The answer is value=640.7 unit=gal
